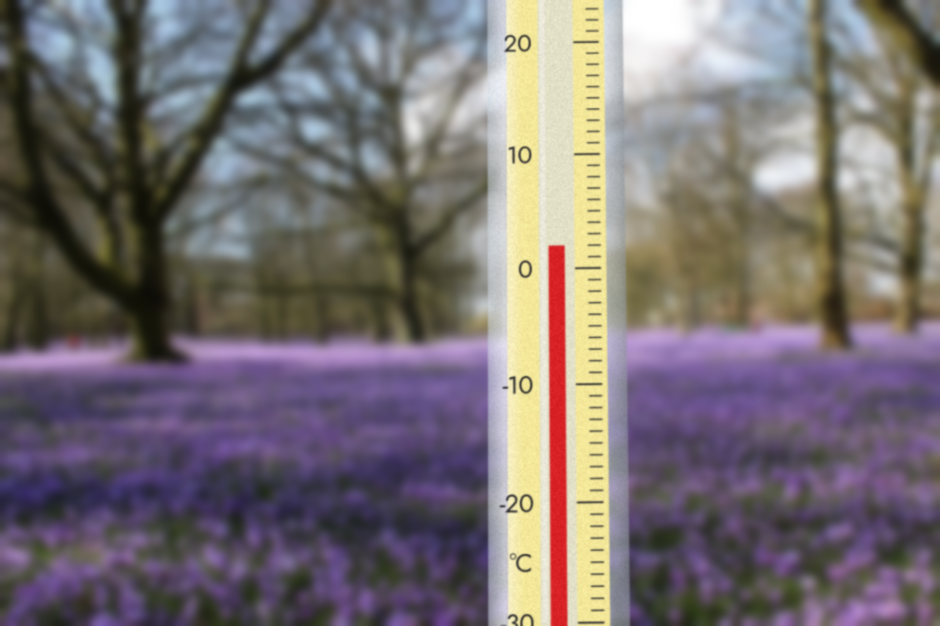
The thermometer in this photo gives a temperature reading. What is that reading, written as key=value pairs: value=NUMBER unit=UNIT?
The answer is value=2 unit=°C
